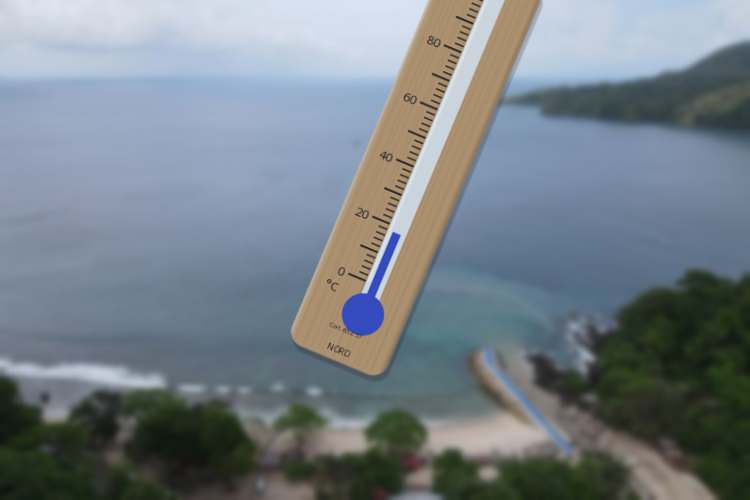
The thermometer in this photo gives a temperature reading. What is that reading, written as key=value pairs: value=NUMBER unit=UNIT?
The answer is value=18 unit=°C
